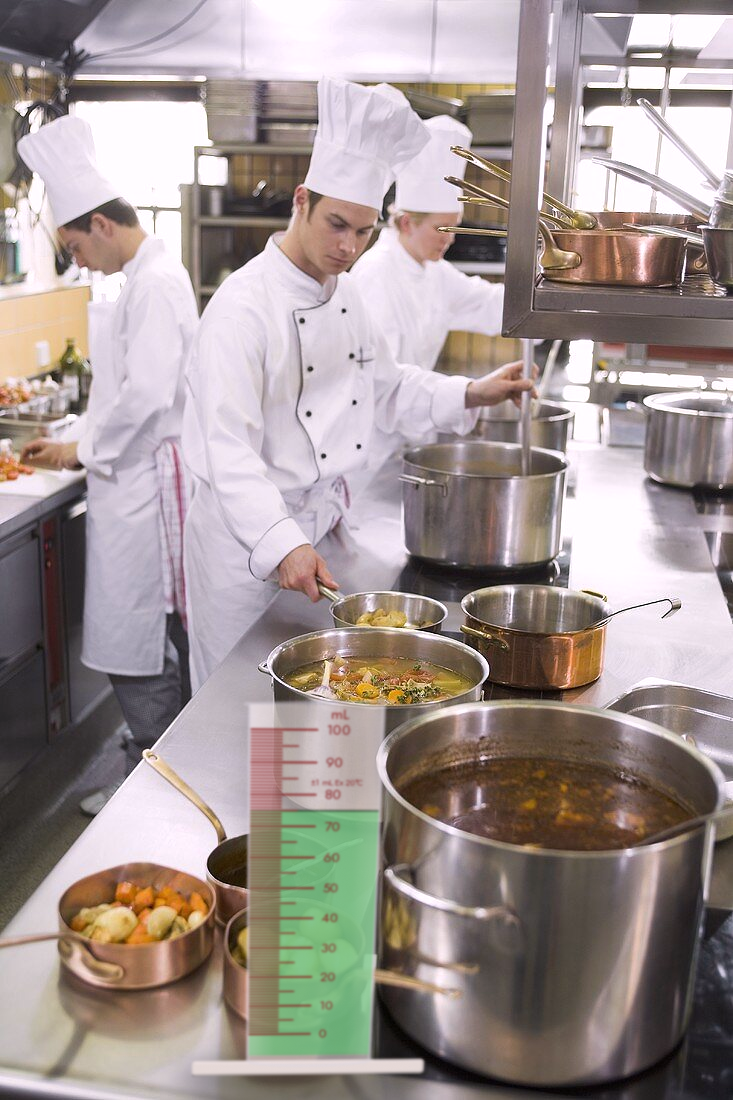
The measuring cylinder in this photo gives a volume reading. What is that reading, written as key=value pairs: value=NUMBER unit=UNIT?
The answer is value=75 unit=mL
